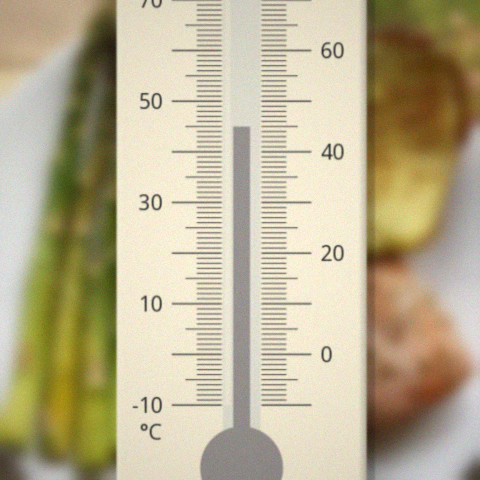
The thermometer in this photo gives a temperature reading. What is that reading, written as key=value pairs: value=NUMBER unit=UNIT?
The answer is value=45 unit=°C
